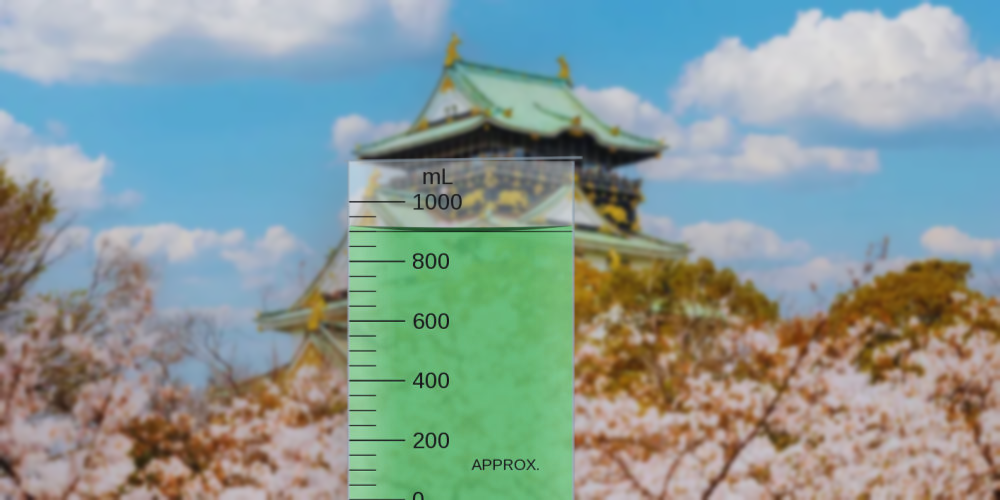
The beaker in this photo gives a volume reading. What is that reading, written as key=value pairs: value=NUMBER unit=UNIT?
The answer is value=900 unit=mL
